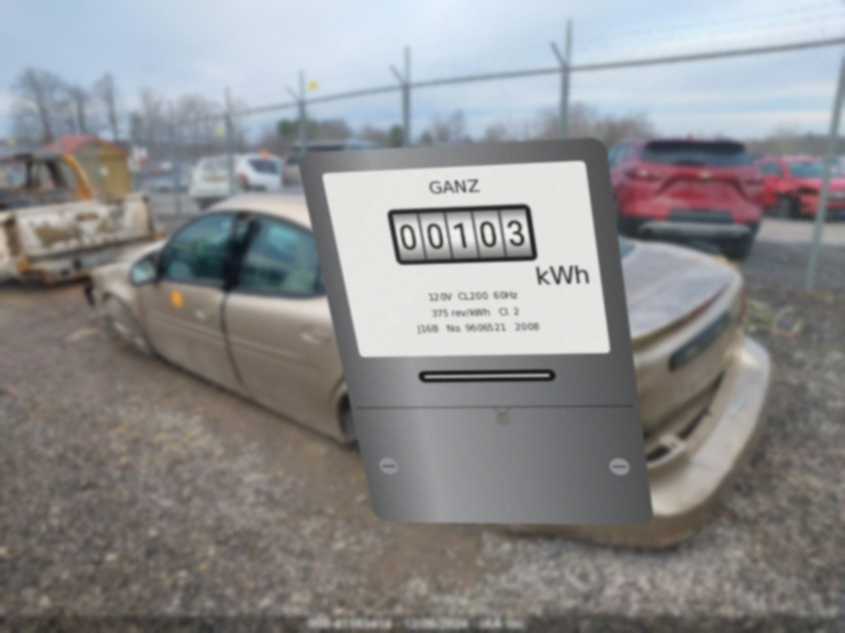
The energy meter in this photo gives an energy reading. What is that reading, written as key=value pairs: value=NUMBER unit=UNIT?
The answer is value=103 unit=kWh
